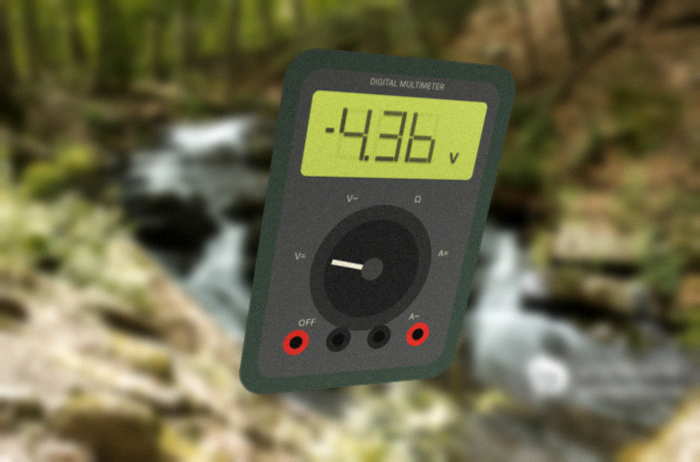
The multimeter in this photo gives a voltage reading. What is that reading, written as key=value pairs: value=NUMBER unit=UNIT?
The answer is value=-4.36 unit=V
